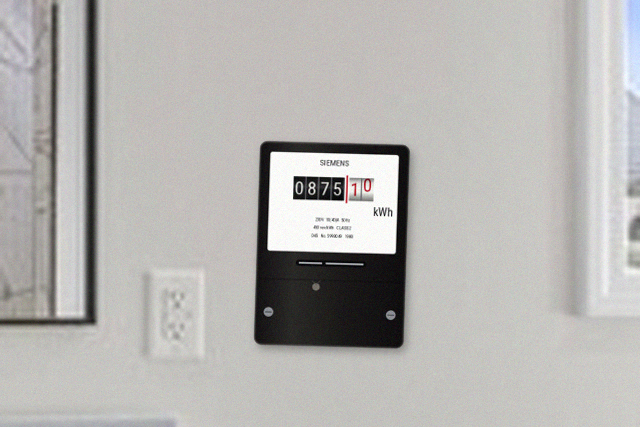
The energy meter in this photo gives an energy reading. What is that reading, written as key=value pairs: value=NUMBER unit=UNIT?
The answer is value=875.10 unit=kWh
